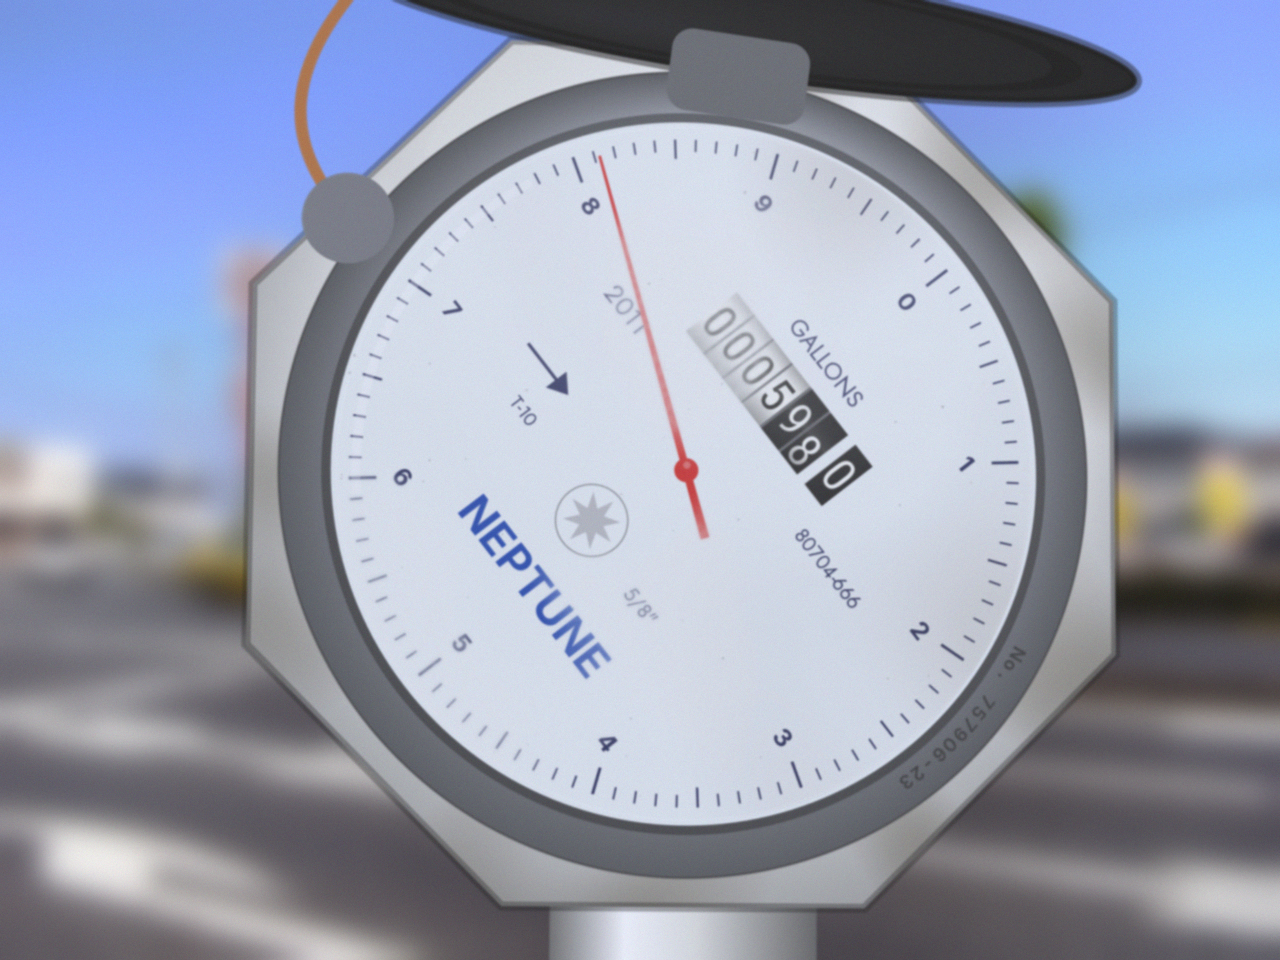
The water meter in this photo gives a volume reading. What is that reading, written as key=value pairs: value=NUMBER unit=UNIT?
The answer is value=5978.1 unit=gal
